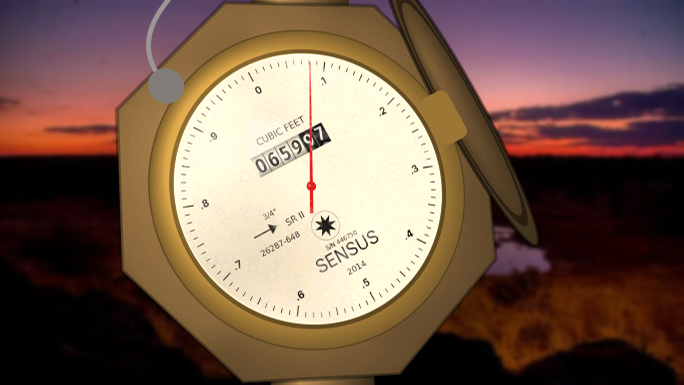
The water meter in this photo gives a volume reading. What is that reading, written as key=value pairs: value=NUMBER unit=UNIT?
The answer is value=65997.08 unit=ft³
